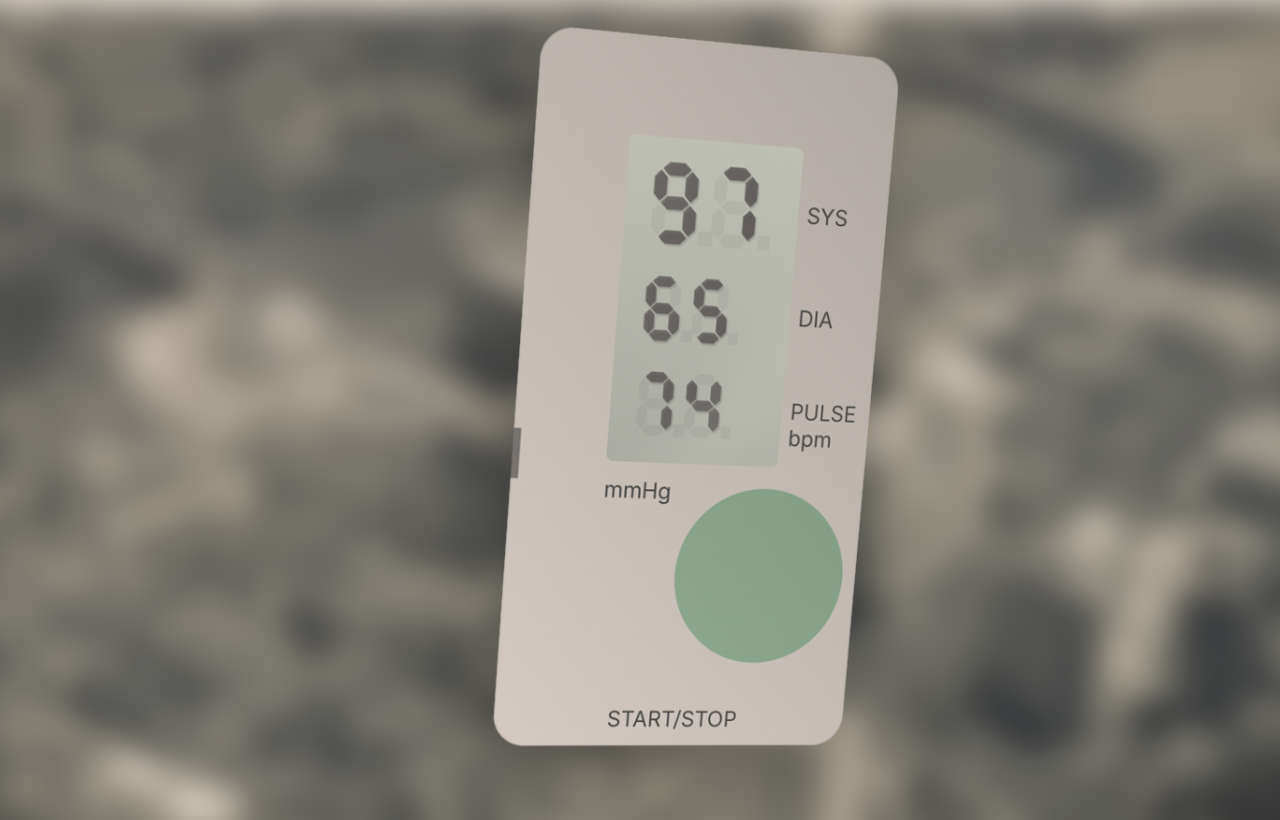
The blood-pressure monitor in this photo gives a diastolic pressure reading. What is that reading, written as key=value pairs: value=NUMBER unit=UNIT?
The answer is value=65 unit=mmHg
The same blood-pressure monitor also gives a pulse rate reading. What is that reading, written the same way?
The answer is value=74 unit=bpm
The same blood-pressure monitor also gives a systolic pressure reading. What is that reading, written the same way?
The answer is value=97 unit=mmHg
